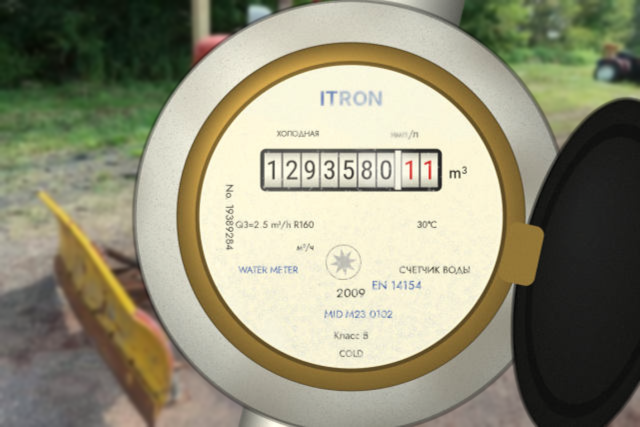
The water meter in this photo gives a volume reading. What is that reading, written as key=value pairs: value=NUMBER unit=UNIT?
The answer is value=1293580.11 unit=m³
